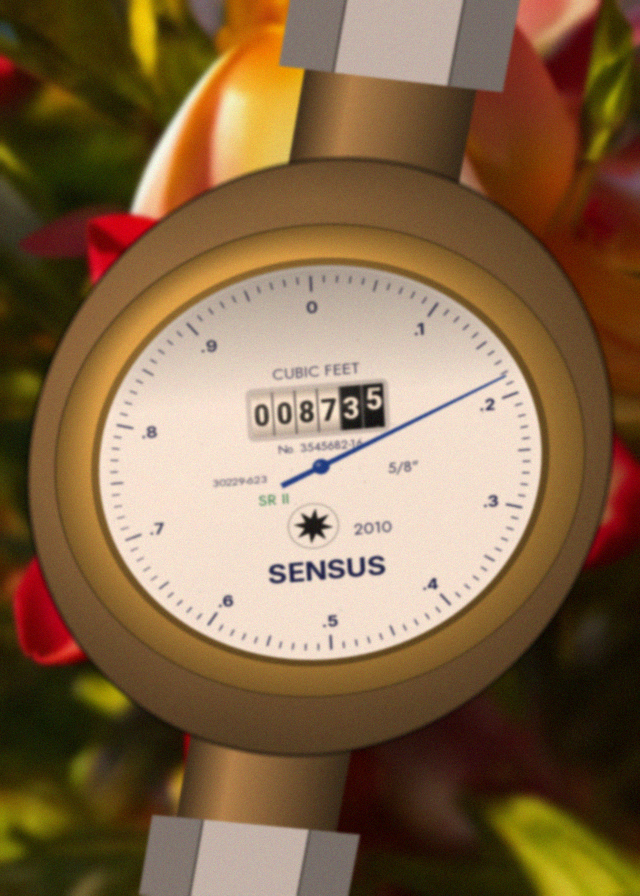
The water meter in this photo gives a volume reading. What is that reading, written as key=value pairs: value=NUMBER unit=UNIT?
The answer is value=8735.18 unit=ft³
